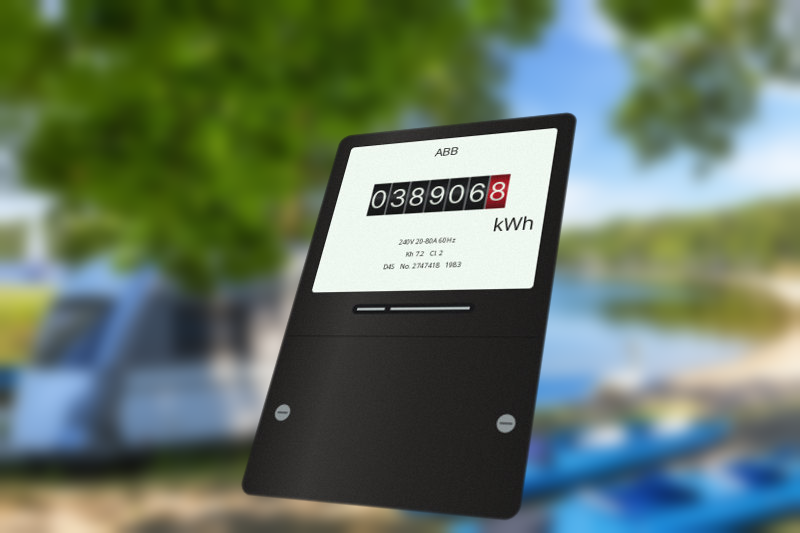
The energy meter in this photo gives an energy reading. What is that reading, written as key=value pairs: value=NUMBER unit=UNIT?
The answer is value=38906.8 unit=kWh
